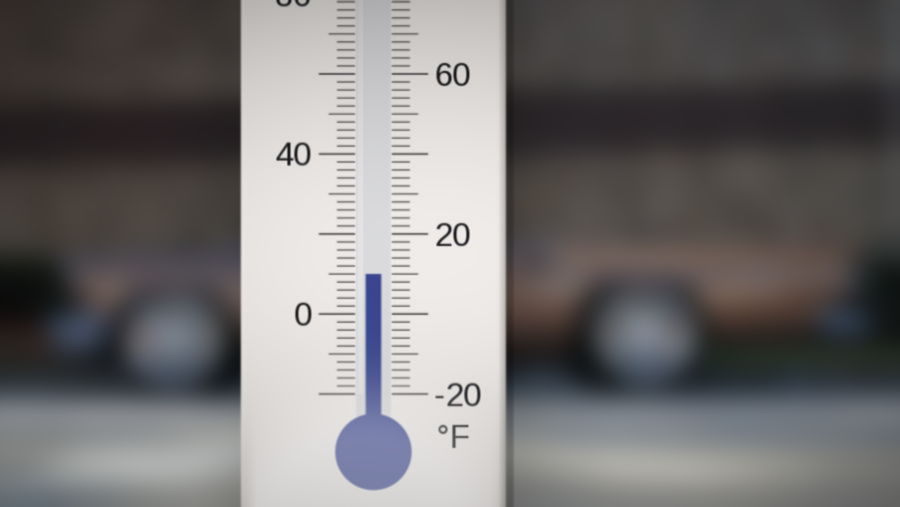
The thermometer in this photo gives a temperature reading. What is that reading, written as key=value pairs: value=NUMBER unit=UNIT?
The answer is value=10 unit=°F
